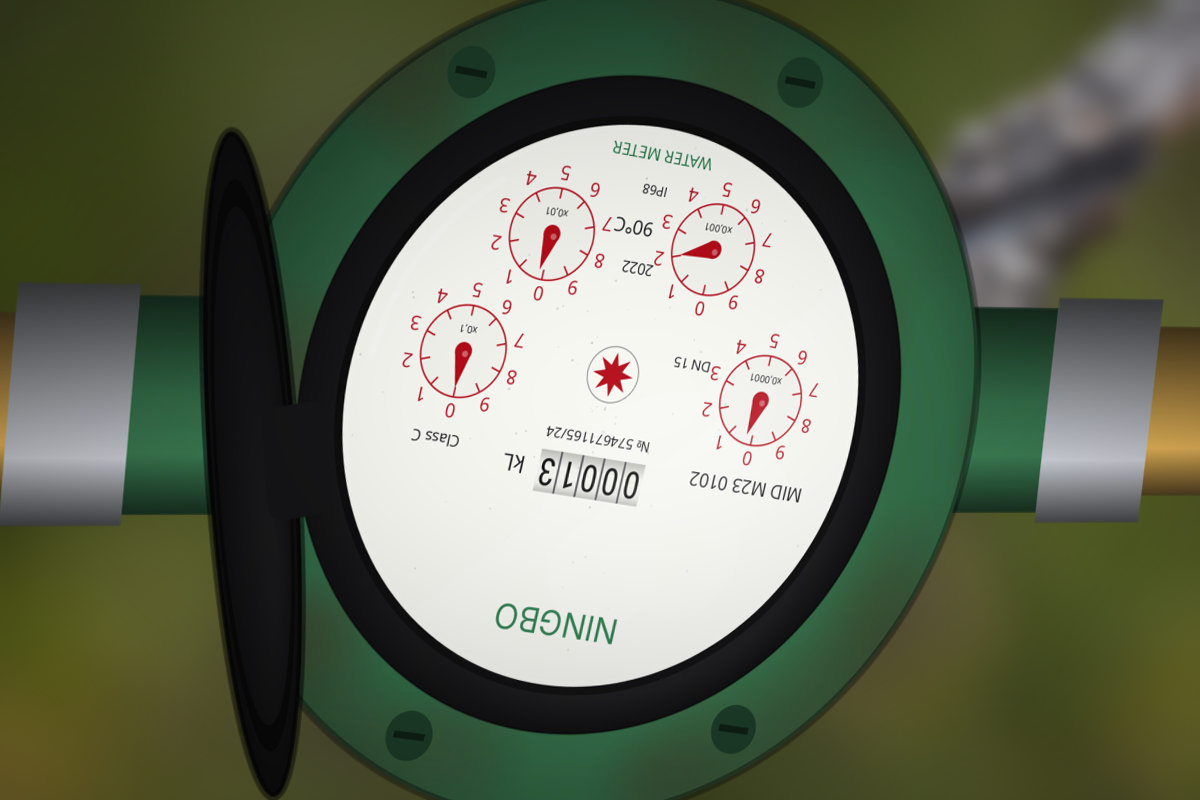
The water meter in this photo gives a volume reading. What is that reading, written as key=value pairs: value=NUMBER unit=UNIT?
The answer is value=13.0020 unit=kL
